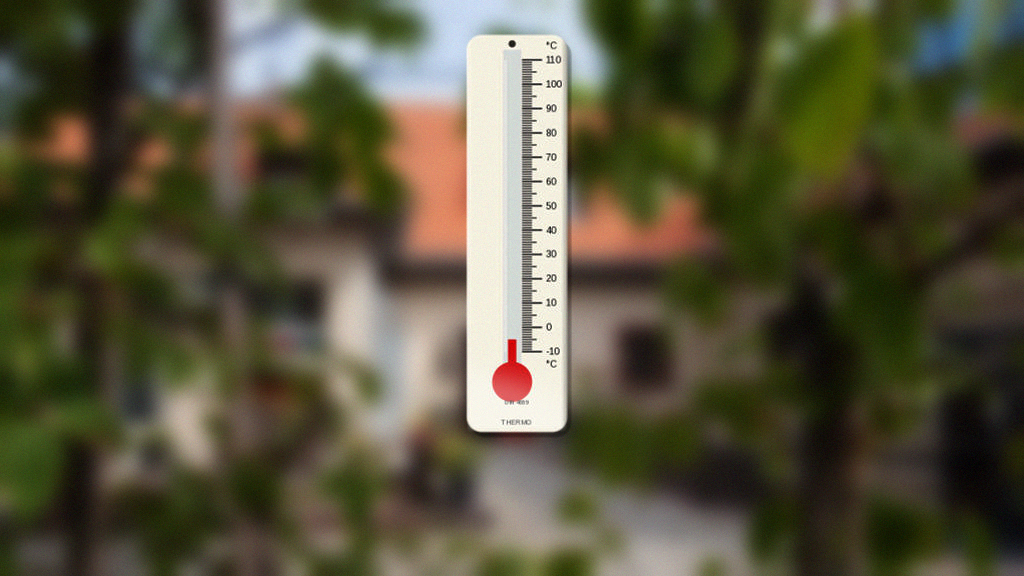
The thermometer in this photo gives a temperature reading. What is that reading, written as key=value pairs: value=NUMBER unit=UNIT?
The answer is value=-5 unit=°C
